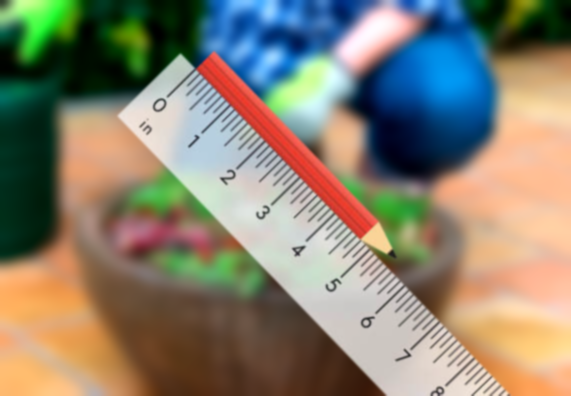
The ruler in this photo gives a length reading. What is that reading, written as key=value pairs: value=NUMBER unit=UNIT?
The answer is value=5.5 unit=in
